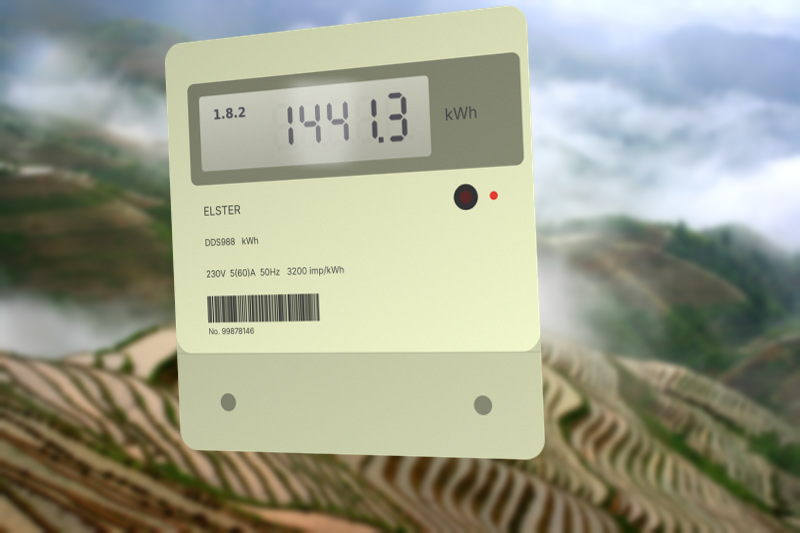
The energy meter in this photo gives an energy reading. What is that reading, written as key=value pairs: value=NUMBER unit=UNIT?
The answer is value=1441.3 unit=kWh
